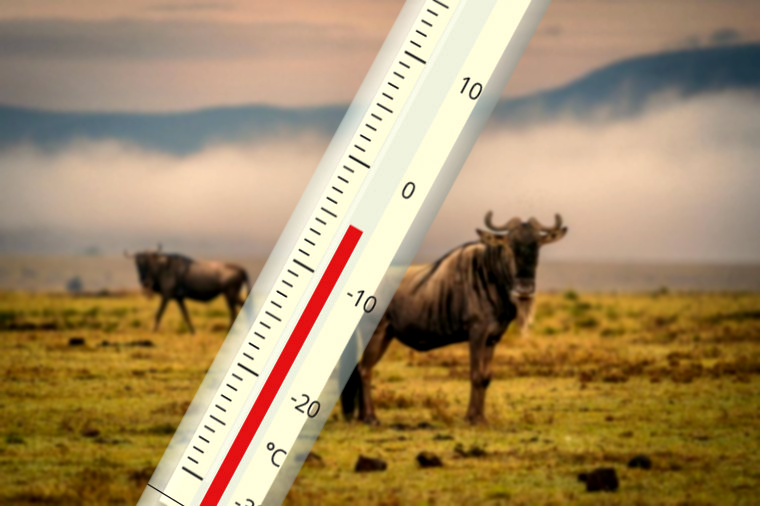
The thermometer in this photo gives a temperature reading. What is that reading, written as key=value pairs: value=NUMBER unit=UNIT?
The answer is value=-5 unit=°C
